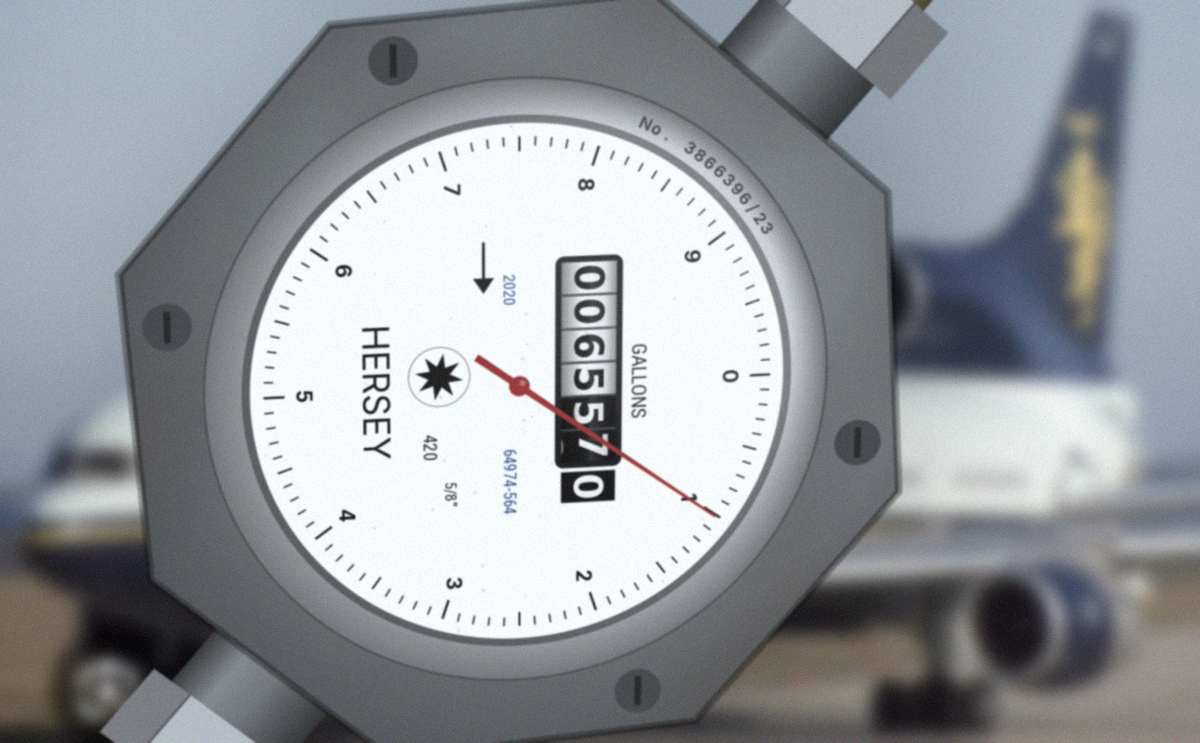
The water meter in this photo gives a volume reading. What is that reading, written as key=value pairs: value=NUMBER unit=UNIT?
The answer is value=65571.0 unit=gal
